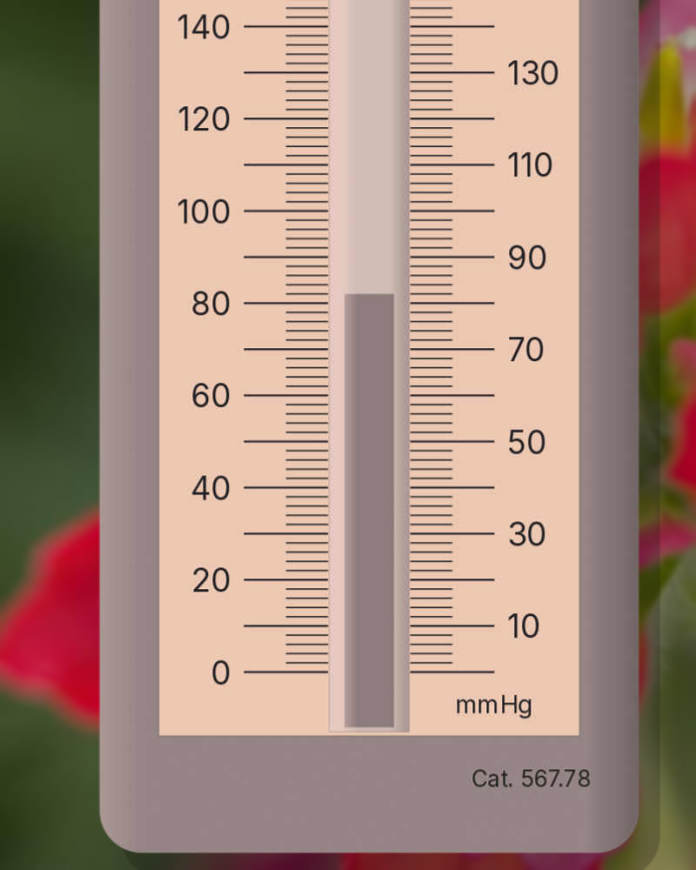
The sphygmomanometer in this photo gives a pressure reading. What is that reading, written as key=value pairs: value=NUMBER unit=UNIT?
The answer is value=82 unit=mmHg
